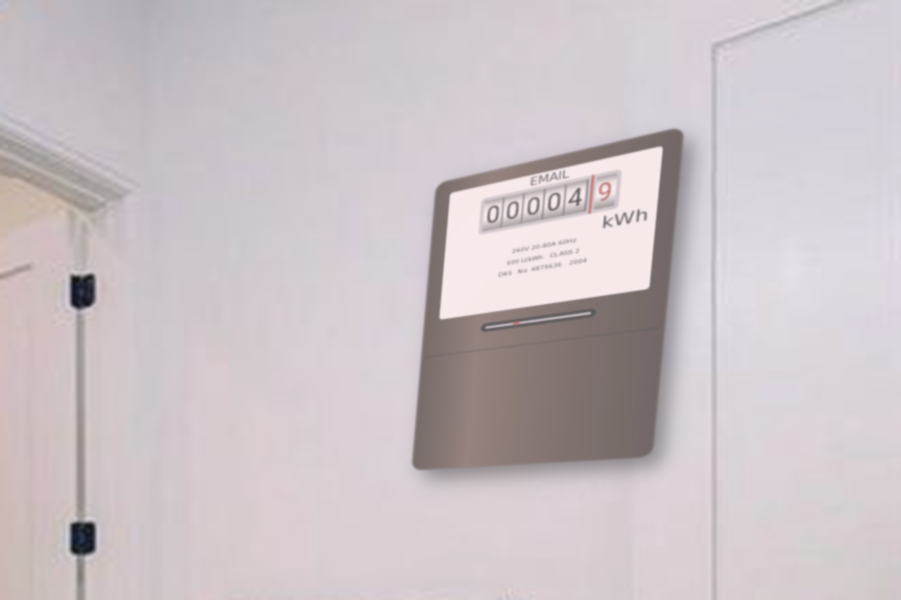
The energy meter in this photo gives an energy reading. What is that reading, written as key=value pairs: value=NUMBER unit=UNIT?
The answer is value=4.9 unit=kWh
